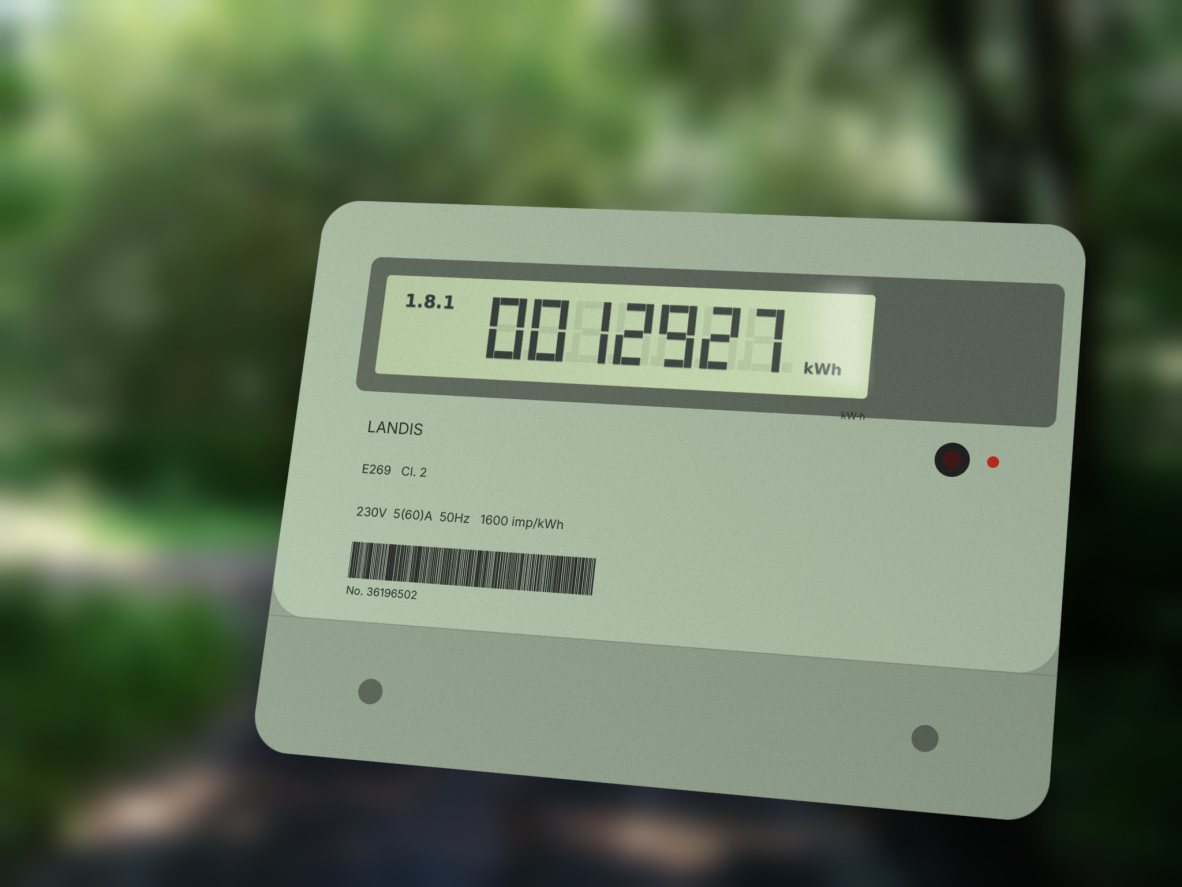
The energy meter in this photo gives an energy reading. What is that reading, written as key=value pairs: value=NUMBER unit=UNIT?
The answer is value=12927 unit=kWh
